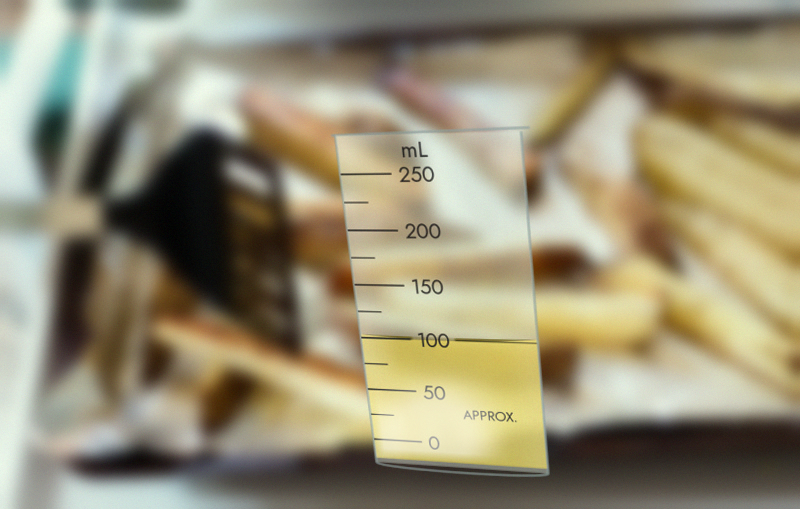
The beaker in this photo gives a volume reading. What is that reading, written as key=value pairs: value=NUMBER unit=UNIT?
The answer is value=100 unit=mL
